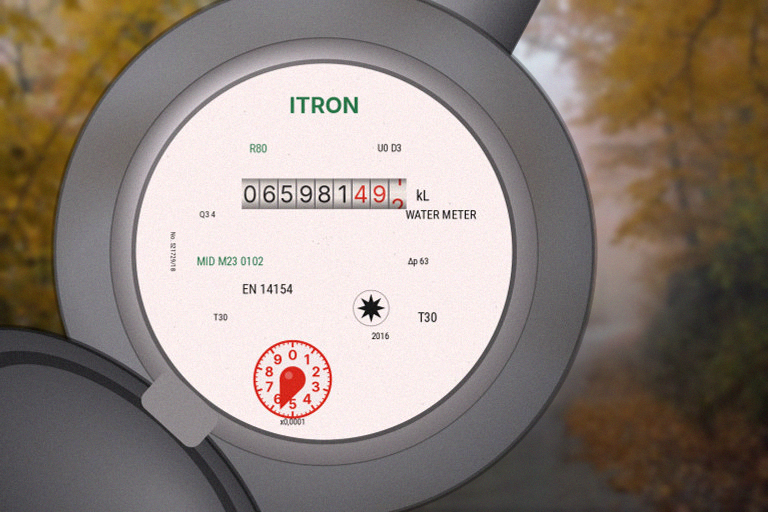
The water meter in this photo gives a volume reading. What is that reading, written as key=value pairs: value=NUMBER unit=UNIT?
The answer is value=65981.4915 unit=kL
